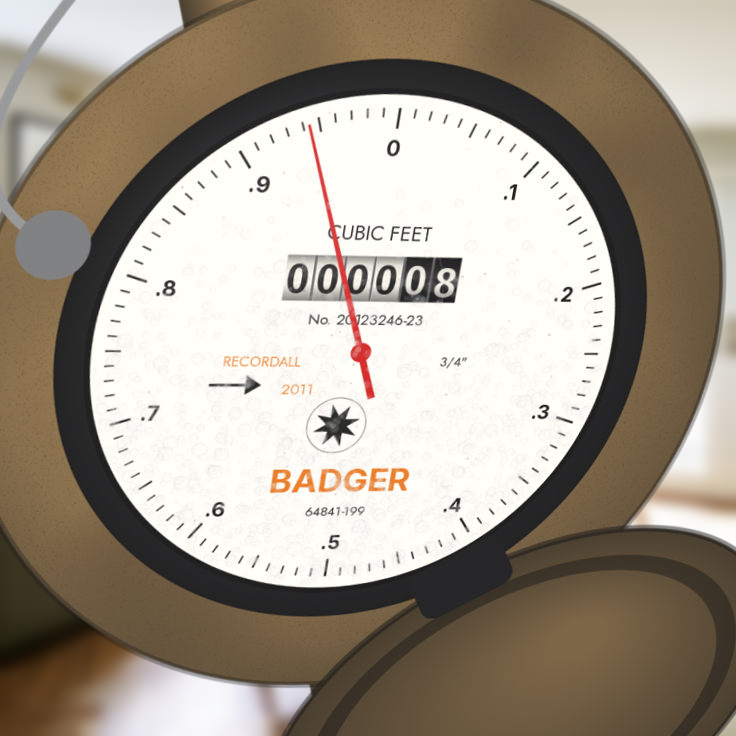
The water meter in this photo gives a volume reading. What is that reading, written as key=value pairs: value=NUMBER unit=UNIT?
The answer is value=7.94 unit=ft³
